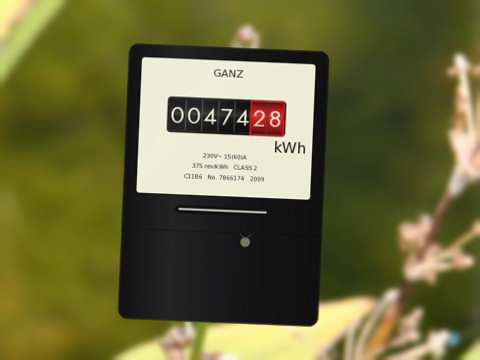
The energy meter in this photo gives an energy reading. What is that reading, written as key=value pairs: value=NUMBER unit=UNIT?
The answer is value=474.28 unit=kWh
